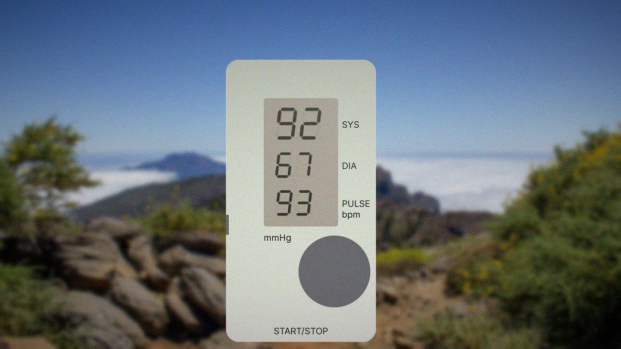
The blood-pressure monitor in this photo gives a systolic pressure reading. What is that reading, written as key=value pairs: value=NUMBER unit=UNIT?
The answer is value=92 unit=mmHg
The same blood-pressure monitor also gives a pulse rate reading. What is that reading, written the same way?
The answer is value=93 unit=bpm
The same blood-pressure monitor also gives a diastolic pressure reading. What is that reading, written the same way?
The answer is value=67 unit=mmHg
